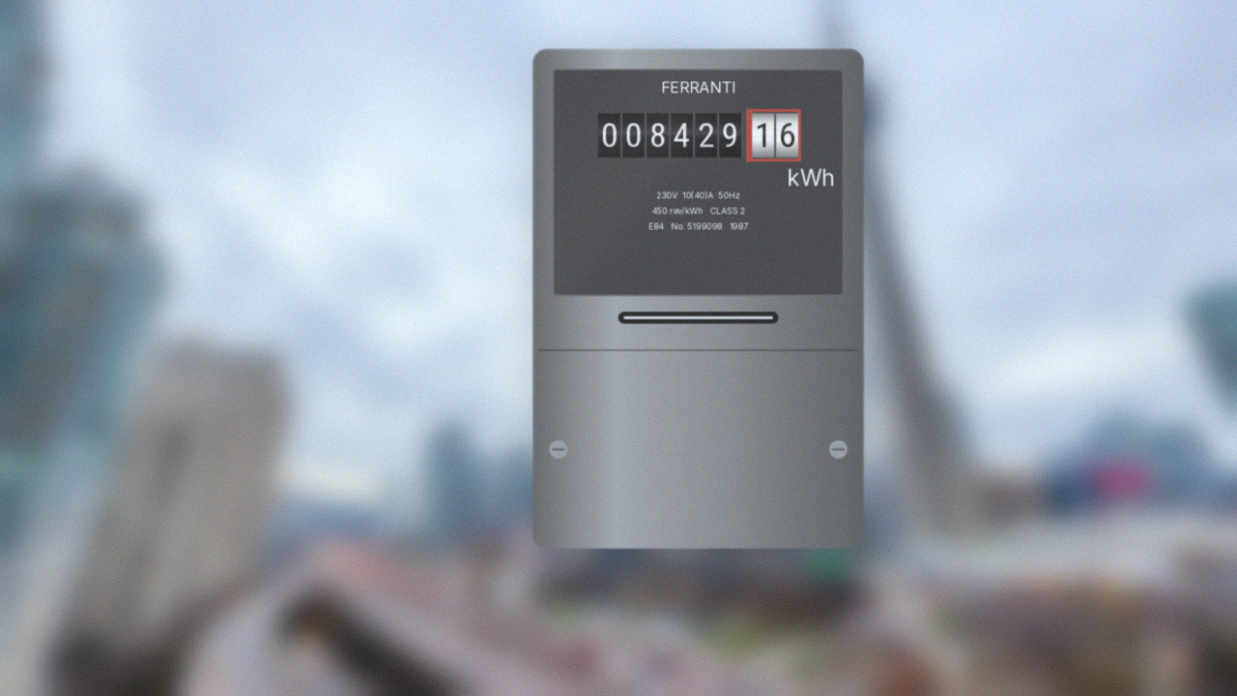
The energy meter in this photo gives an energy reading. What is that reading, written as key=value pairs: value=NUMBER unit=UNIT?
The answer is value=8429.16 unit=kWh
